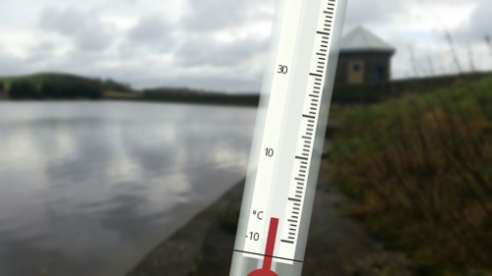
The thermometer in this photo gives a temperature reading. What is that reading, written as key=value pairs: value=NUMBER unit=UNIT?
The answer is value=-5 unit=°C
